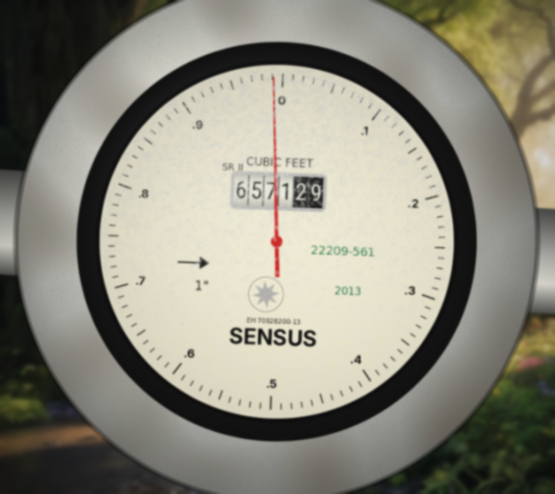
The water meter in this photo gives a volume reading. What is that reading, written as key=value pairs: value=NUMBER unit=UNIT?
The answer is value=657128.99 unit=ft³
